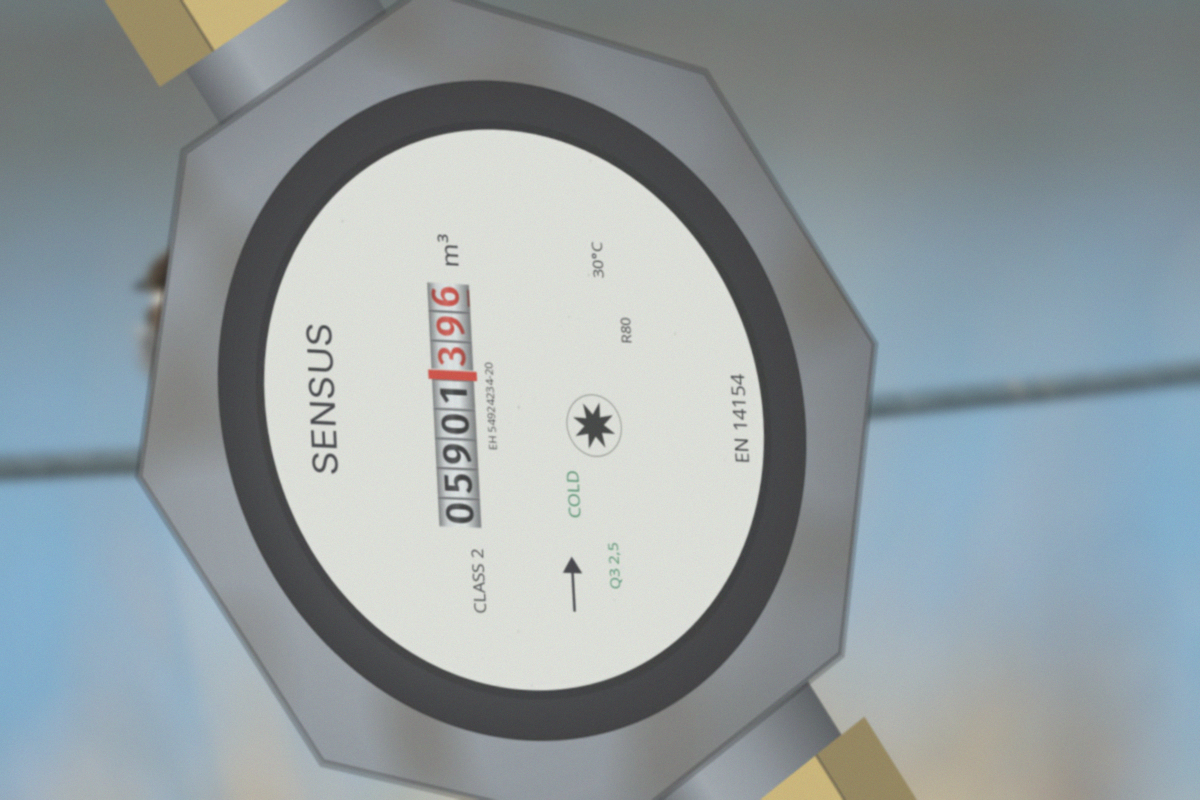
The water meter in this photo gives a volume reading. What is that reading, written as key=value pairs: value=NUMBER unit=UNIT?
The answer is value=5901.396 unit=m³
